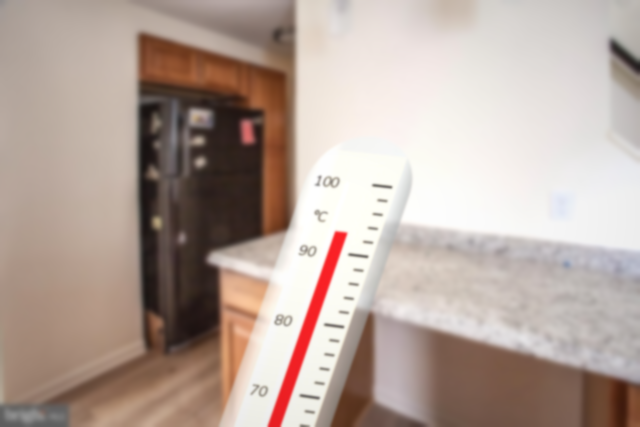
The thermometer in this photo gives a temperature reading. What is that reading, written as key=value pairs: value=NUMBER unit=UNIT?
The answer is value=93 unit=°C
